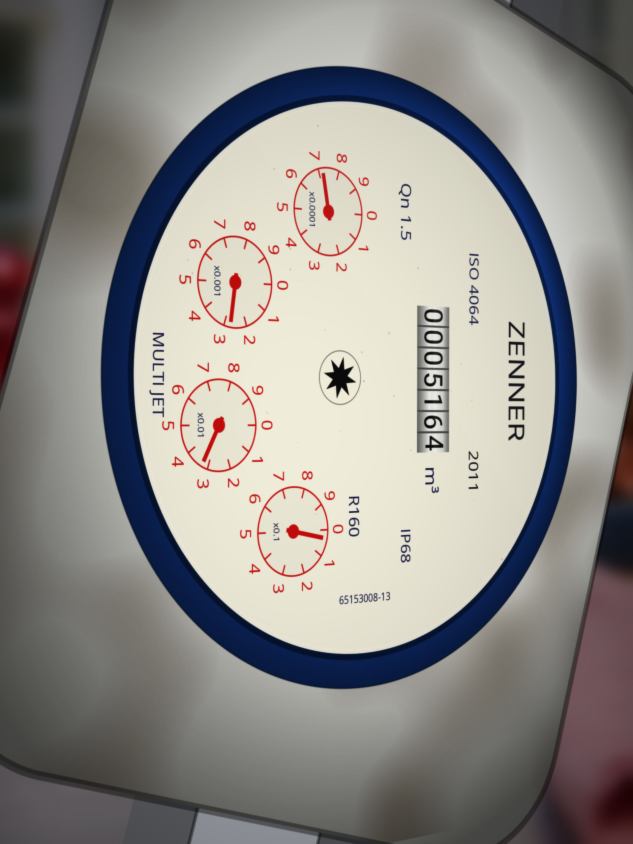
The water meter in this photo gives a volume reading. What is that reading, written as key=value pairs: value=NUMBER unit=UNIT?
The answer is value=5164.0327 unit=m³
